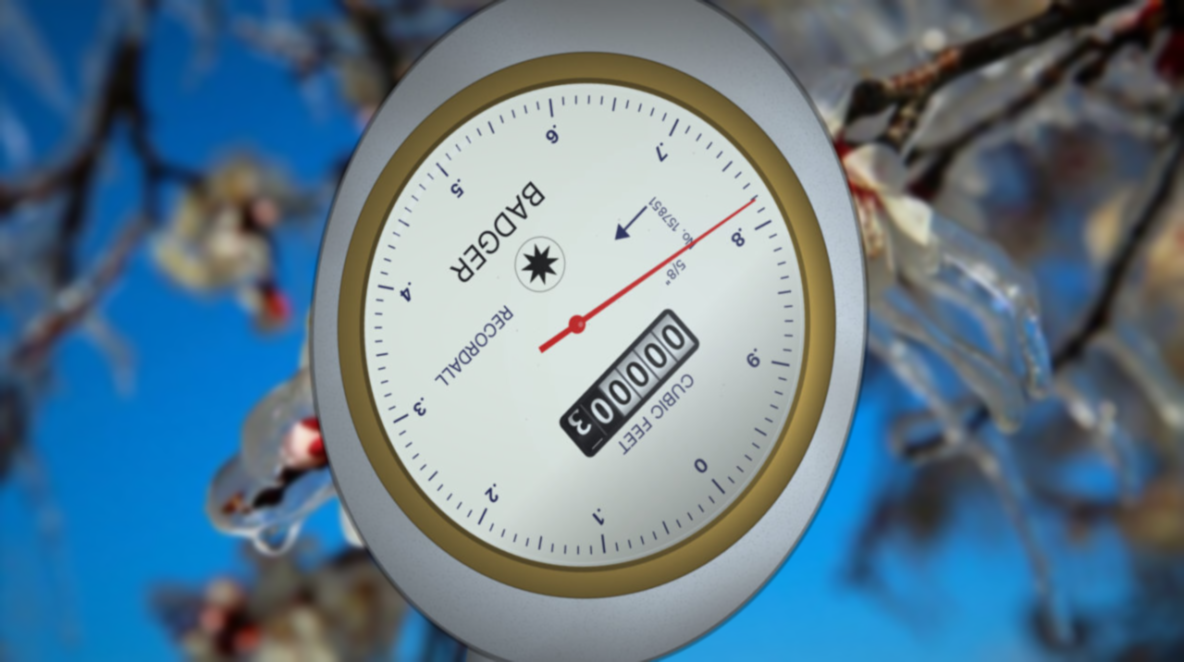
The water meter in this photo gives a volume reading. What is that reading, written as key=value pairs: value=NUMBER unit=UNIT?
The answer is value=2.78 unit=ft³
